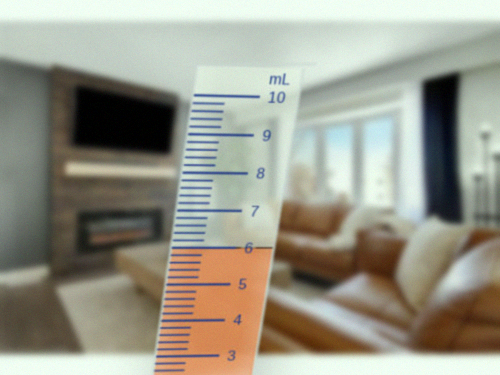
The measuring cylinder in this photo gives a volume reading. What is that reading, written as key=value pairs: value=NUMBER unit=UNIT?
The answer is value=6 unit=mL
